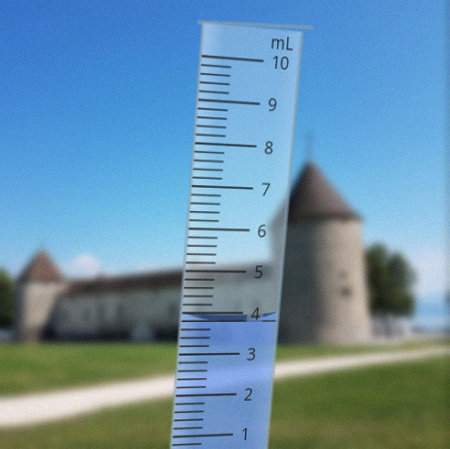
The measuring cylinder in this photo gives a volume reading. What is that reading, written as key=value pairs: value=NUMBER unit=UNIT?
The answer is value=3.8 unit=mL
